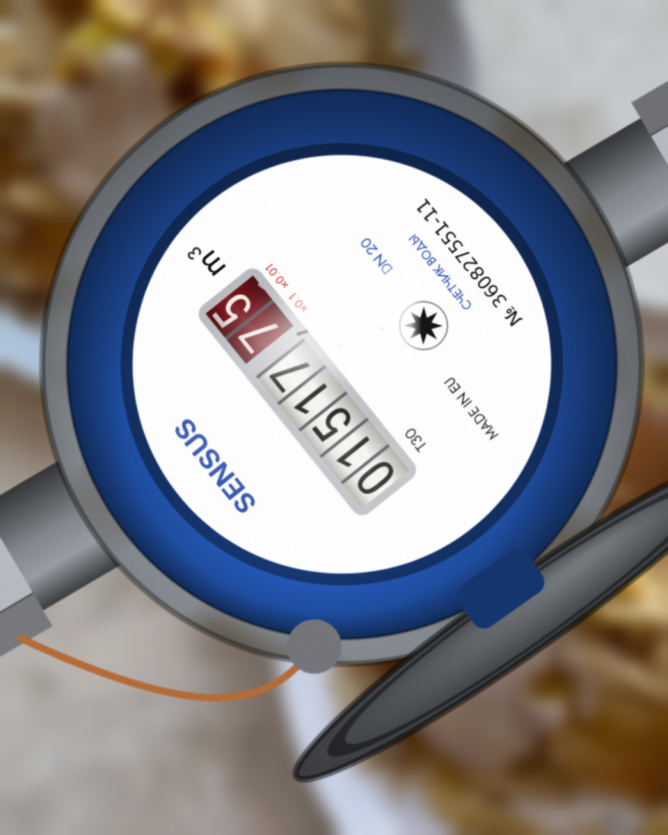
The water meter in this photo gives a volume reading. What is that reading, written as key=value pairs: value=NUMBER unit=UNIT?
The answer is value=1517.75 unit=m³
